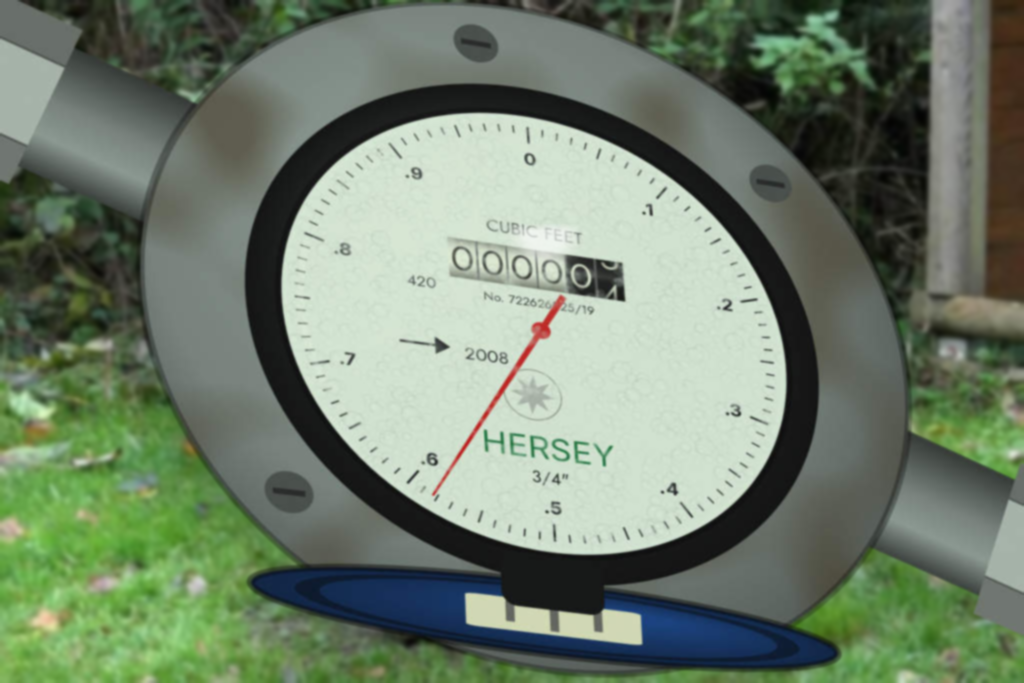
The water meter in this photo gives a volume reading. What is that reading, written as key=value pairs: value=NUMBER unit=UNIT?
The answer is value=3.58 unit=ft³
